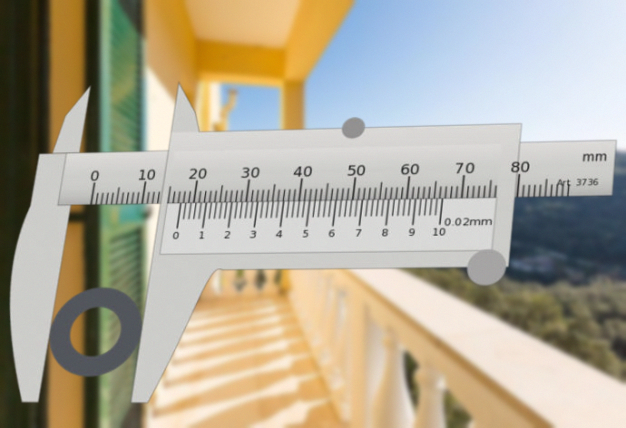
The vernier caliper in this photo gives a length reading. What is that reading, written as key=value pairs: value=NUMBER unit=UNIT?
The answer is value=17.5 unit=mm
